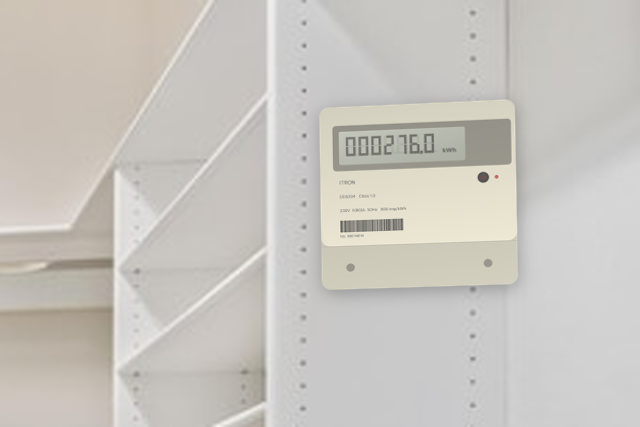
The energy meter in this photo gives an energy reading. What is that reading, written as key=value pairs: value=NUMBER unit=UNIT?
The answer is value=276.0 unit=kWh
